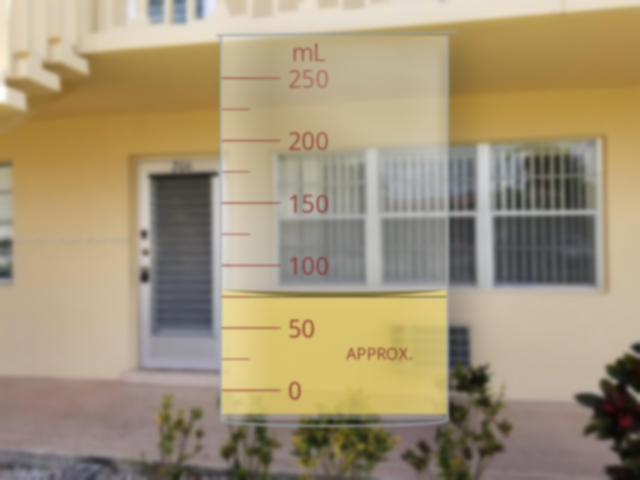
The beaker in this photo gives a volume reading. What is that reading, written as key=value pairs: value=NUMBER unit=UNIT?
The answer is value=75 unit=mL
